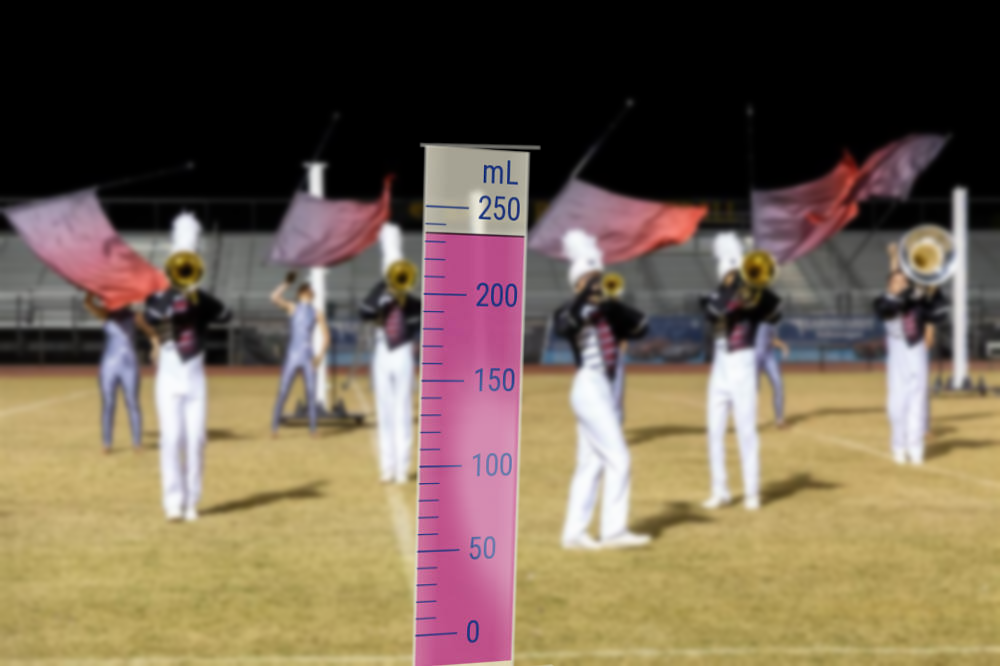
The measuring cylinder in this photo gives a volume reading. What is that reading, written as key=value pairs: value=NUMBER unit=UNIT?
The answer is value=235 unit=mL
